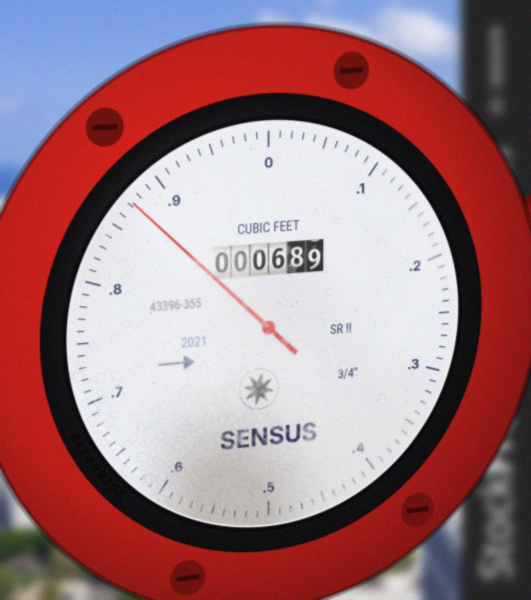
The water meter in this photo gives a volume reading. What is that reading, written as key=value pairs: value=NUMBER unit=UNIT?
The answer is value=688.87 unit=ft³
